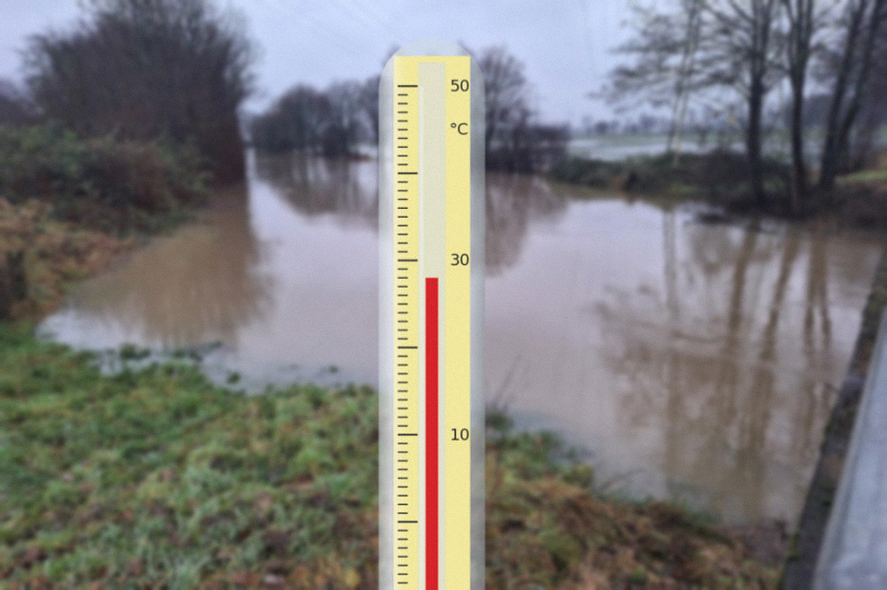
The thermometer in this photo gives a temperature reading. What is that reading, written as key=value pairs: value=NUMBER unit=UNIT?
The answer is value=28 unit=°C
